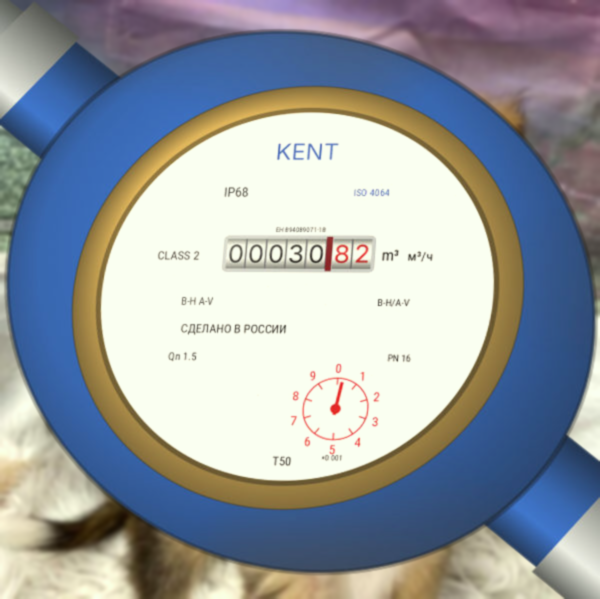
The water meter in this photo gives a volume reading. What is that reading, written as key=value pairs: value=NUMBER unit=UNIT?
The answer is value=30.820 unit=m³
